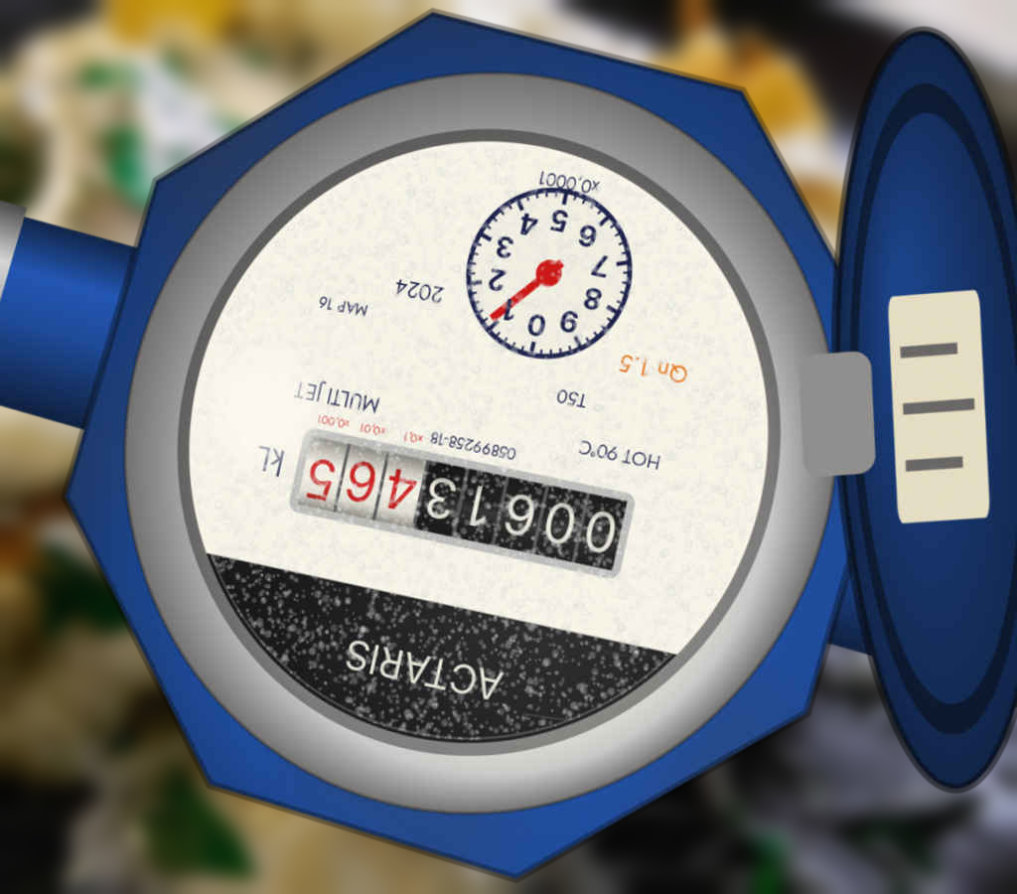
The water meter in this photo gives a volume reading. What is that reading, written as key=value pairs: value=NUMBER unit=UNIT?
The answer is value=613.4651 unit=kL
